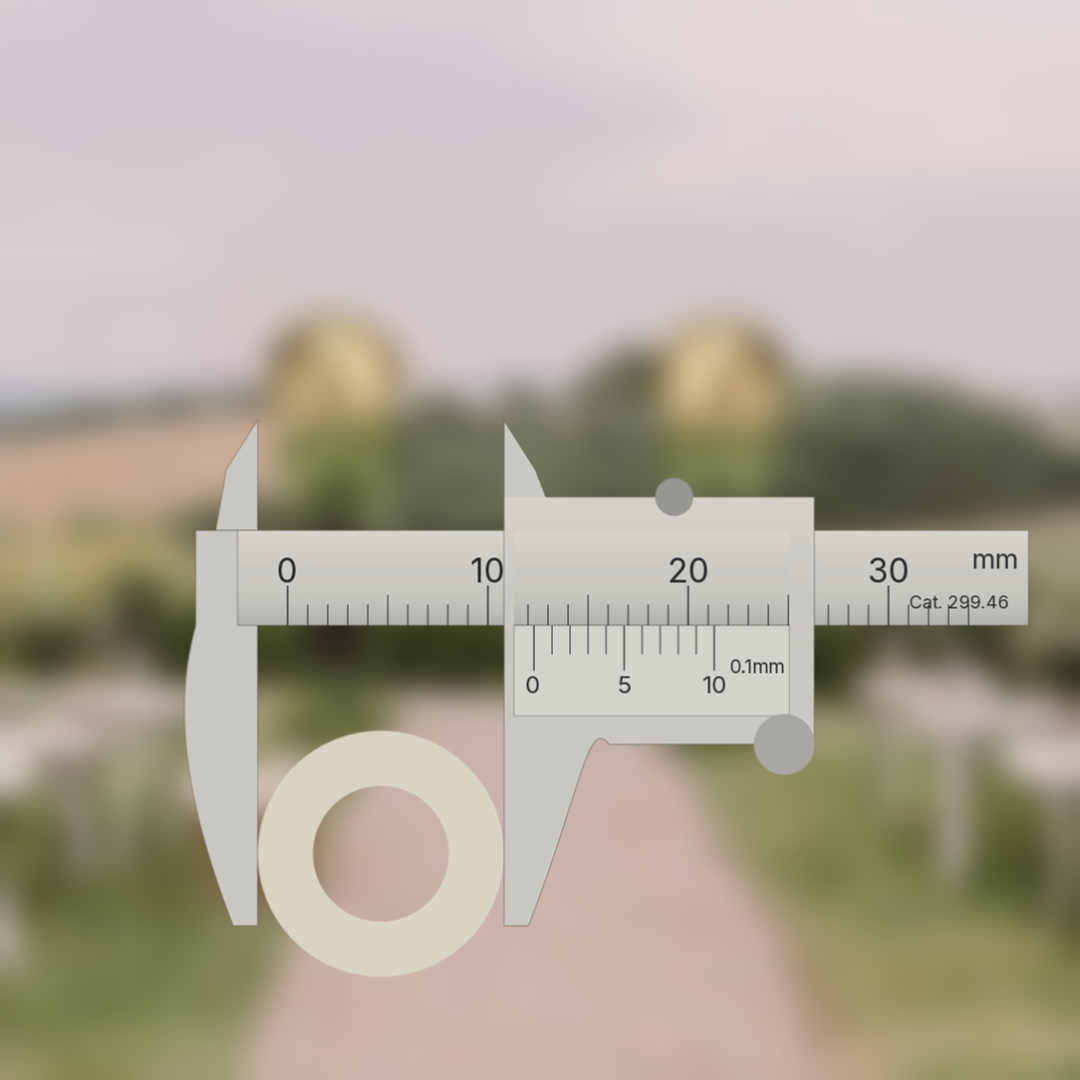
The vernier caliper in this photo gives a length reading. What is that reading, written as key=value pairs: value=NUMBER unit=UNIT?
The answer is value=12.3 unit=mm
